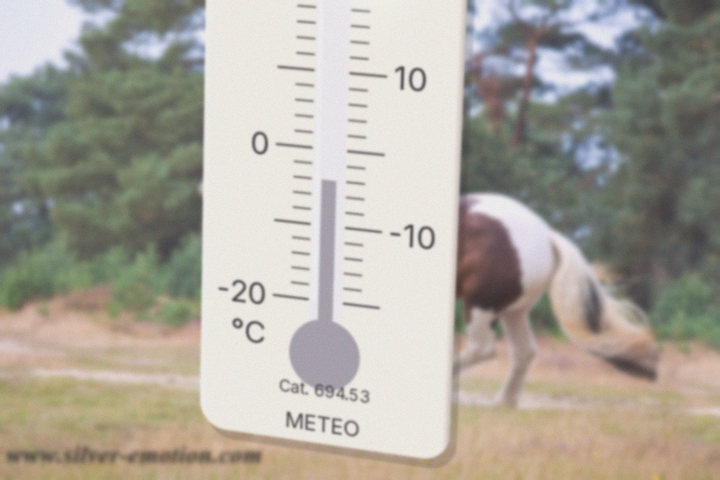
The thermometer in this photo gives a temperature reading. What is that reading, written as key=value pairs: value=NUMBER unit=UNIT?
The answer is value=-4 unit=°C
